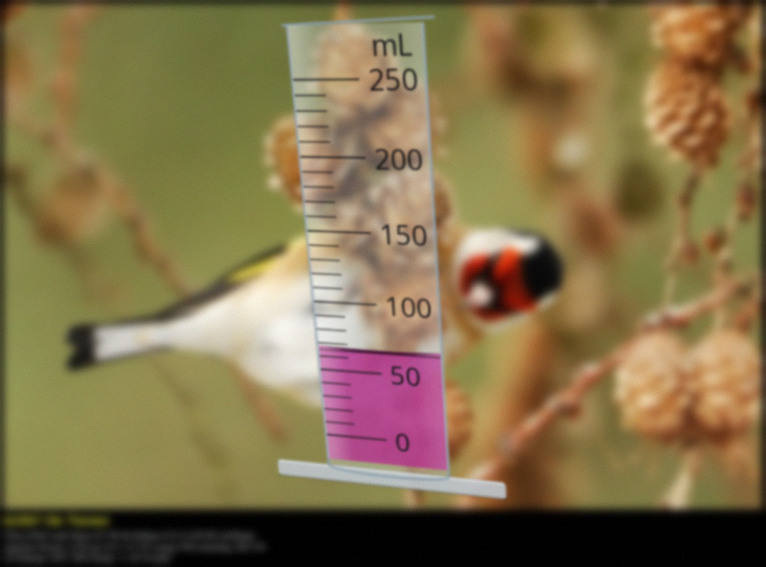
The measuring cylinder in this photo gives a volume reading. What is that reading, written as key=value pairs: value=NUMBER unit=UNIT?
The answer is value=65 unit=mL
